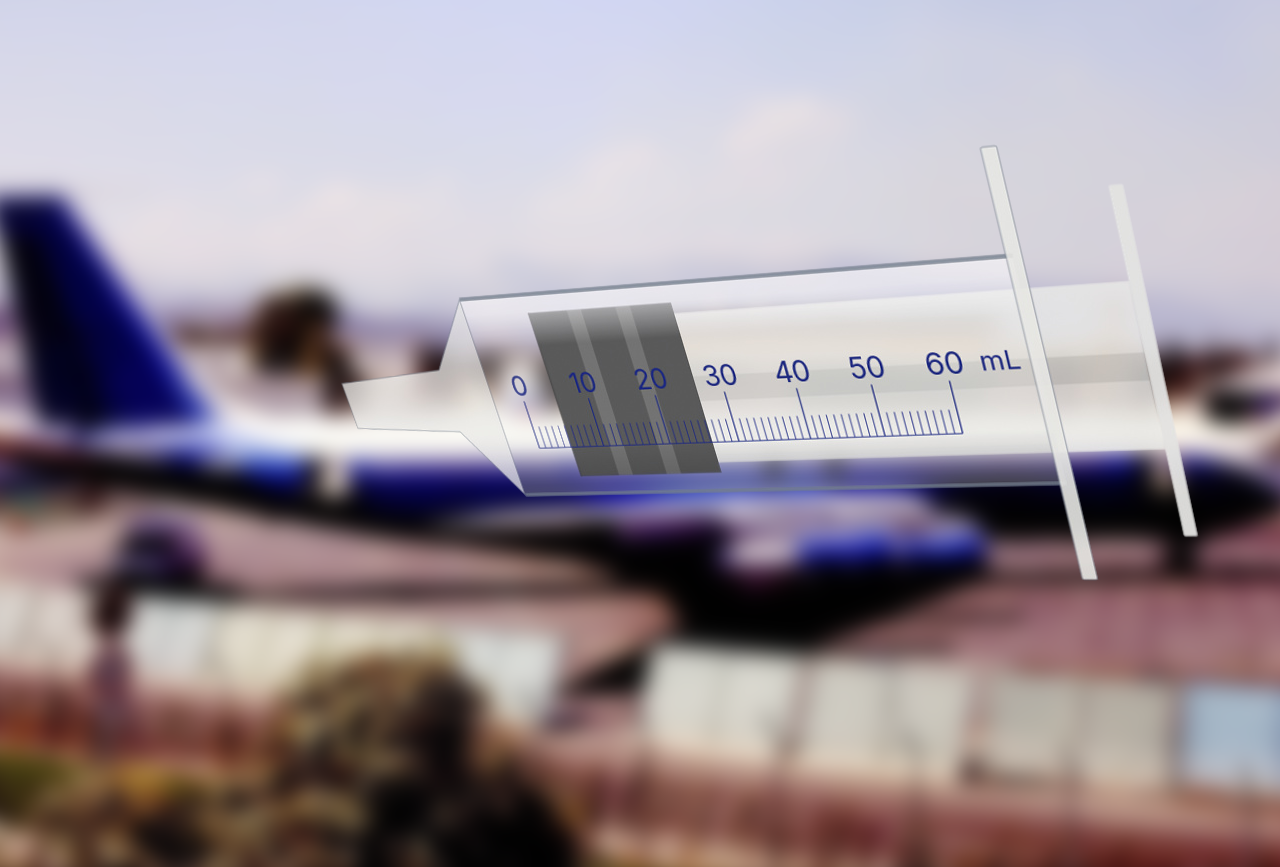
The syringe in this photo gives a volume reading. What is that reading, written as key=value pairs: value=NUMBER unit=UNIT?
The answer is value=5 unit=mL
